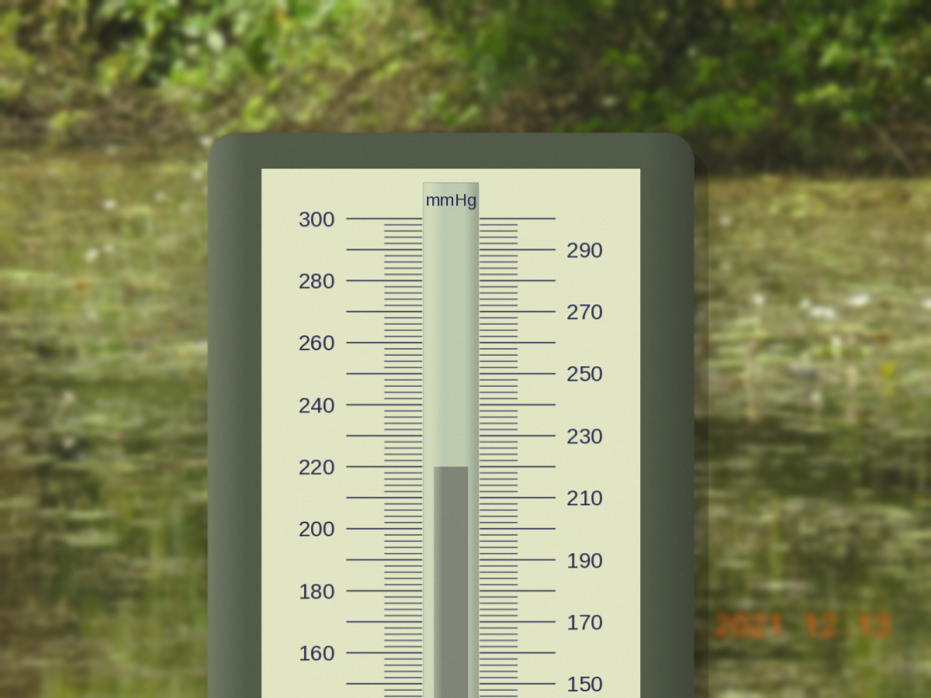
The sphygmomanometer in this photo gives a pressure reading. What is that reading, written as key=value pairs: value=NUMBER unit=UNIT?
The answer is value=220 unit=mmHg
